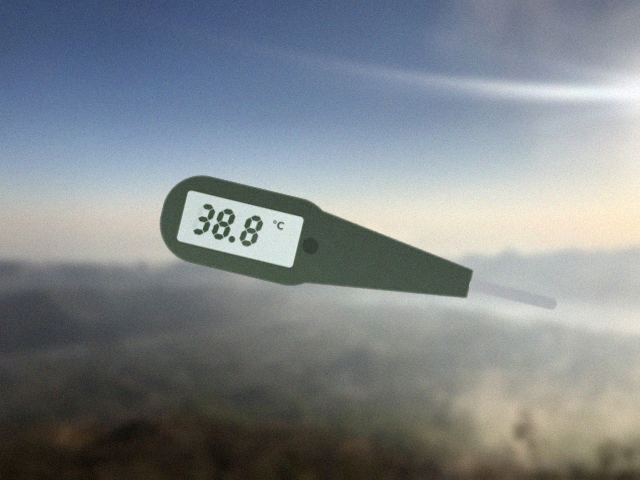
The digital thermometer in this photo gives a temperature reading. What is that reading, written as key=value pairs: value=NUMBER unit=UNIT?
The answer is value=38.8 unit=°C
